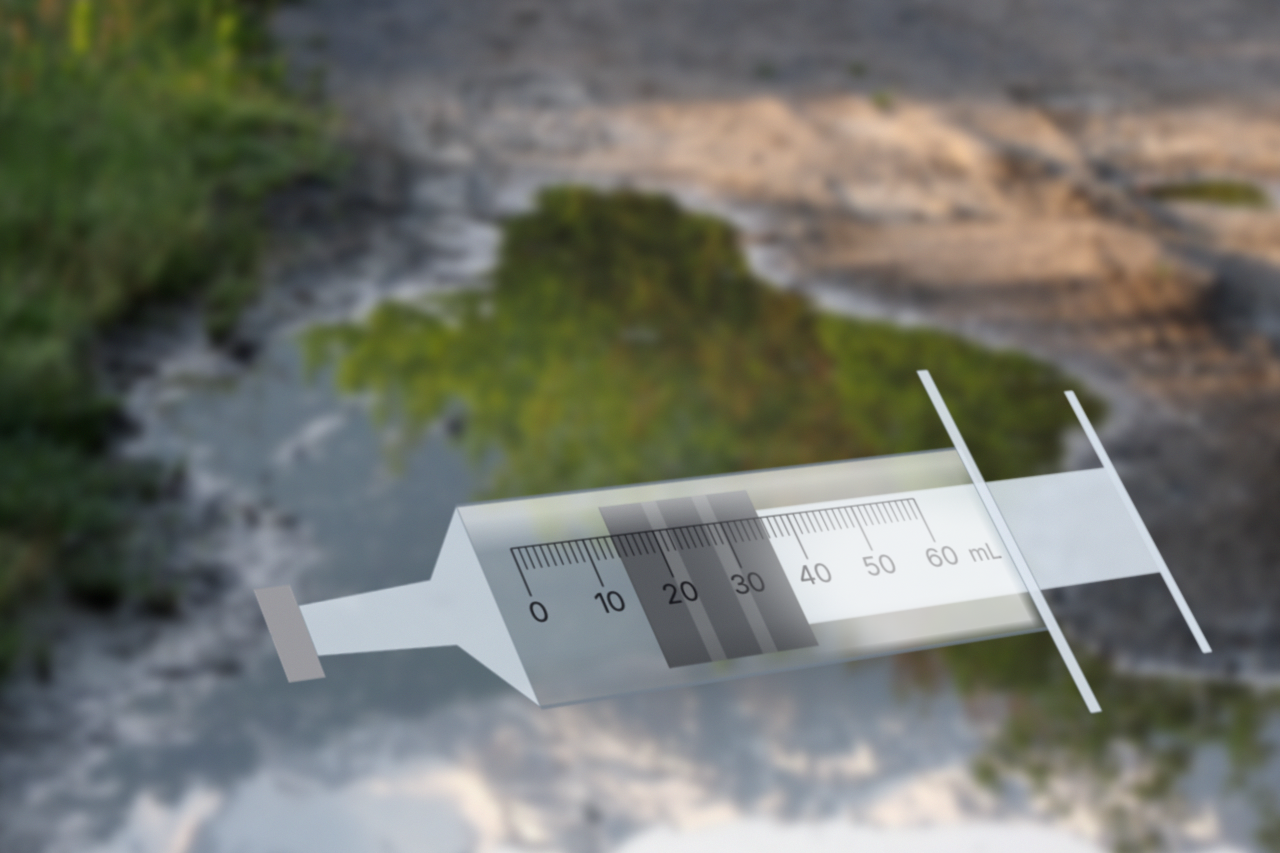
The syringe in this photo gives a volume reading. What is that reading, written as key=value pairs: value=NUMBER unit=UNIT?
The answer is value=14 unit=mL
